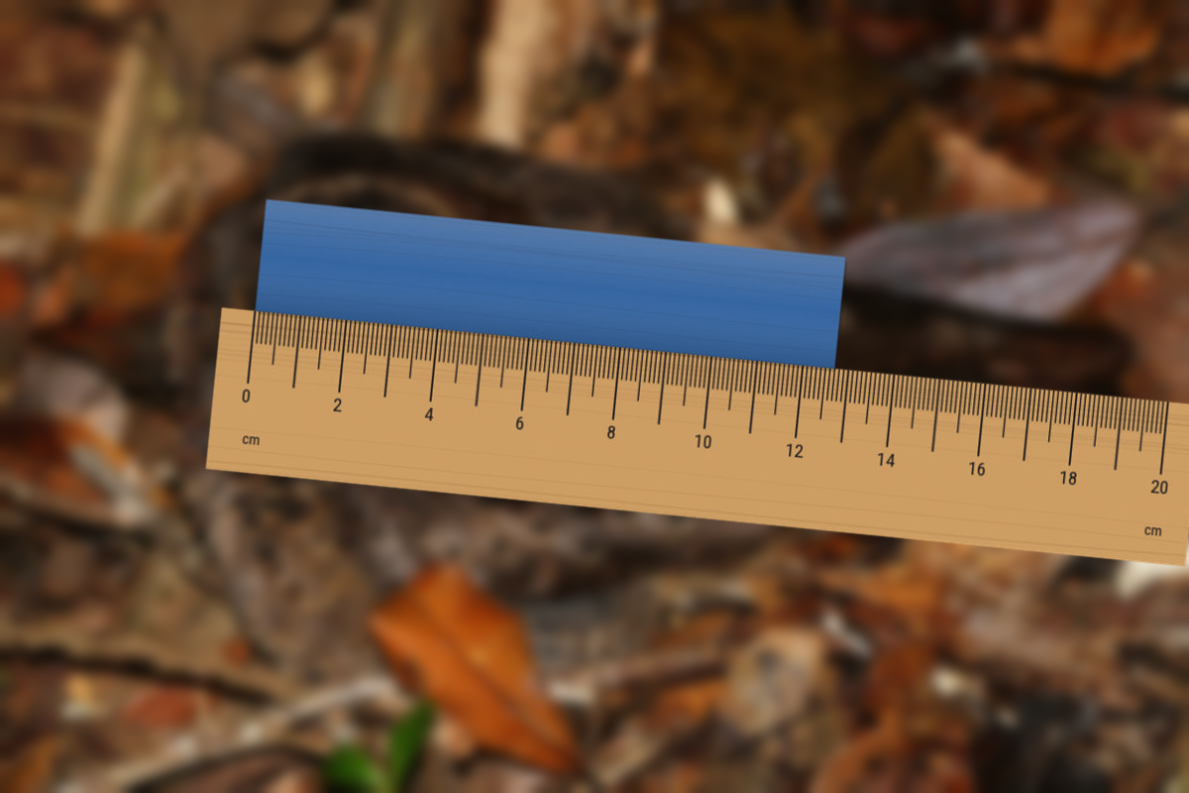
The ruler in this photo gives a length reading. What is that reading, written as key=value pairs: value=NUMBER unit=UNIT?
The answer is value=12.7 unit=cm
